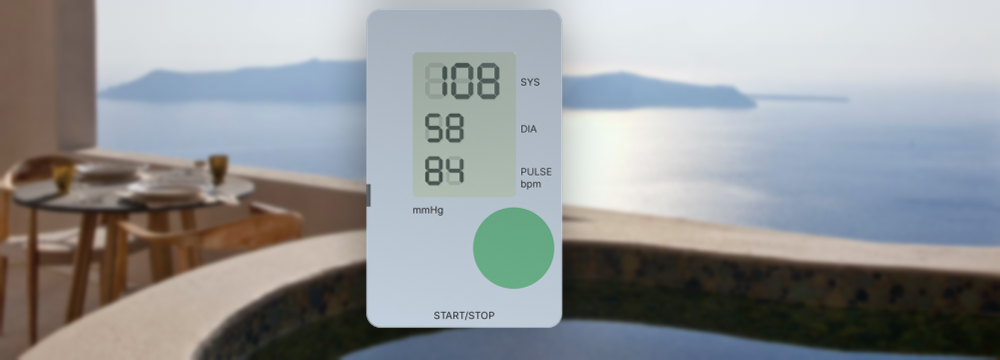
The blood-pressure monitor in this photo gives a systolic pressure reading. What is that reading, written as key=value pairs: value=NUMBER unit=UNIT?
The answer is value=108 unit=mmHg
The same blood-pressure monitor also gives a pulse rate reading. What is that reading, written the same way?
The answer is value=84 unit=bpm
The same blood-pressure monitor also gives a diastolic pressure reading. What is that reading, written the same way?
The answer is value=58 unit=mmHg
